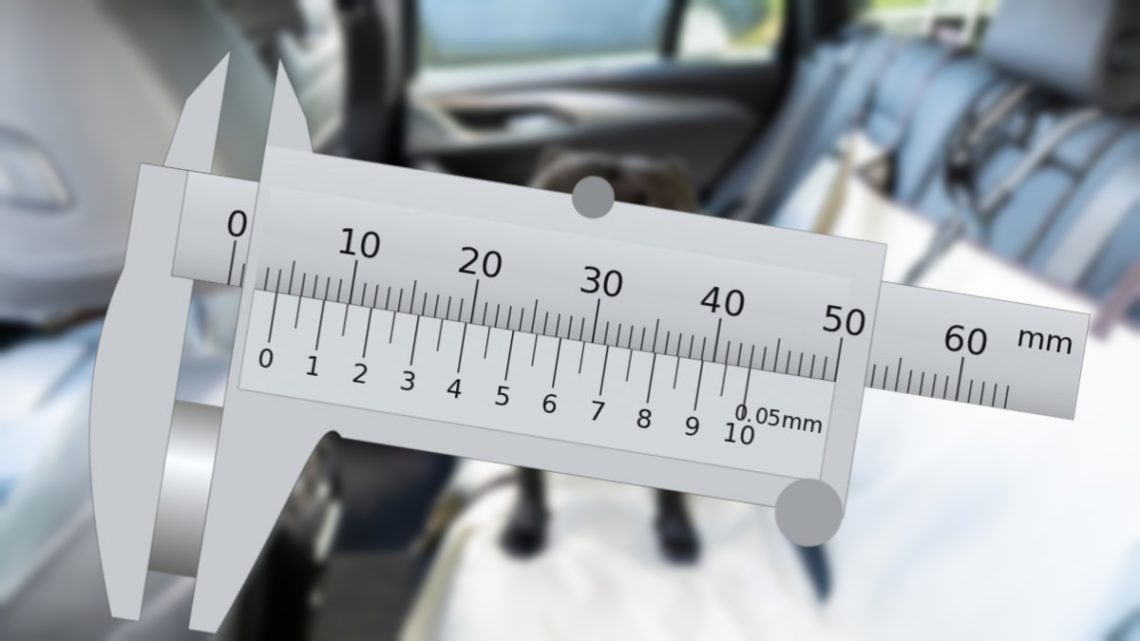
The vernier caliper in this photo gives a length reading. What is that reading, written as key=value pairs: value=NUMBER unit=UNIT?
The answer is value=4.0 unit=mm
